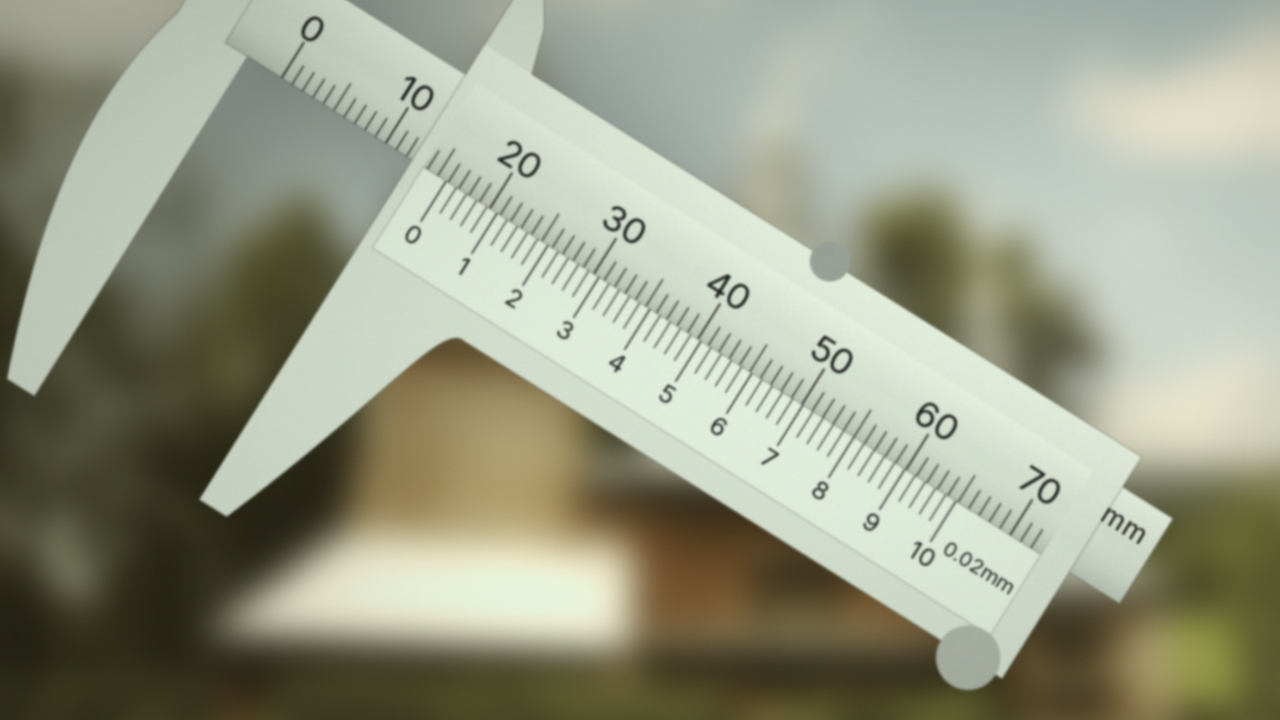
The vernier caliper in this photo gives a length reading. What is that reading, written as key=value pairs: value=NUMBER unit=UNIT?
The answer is value=15.8 unit=mm
